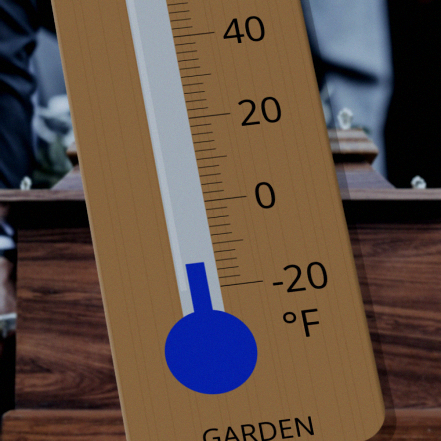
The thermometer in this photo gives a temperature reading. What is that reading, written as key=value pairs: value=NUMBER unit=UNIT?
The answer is value=-14 unit=°F
